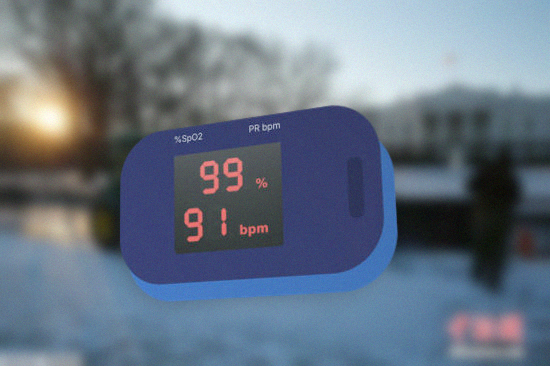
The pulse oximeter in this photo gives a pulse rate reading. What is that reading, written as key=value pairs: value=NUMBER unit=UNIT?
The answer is value=91 unit=bpm
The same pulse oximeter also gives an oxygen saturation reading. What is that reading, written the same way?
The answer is value=99 unit=%
